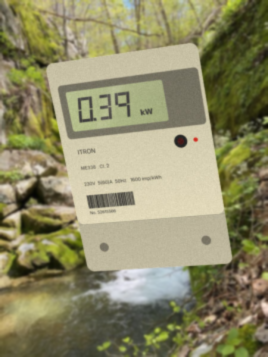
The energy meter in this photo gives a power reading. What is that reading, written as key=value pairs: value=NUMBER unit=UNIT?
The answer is value=0.39 unit=kW
